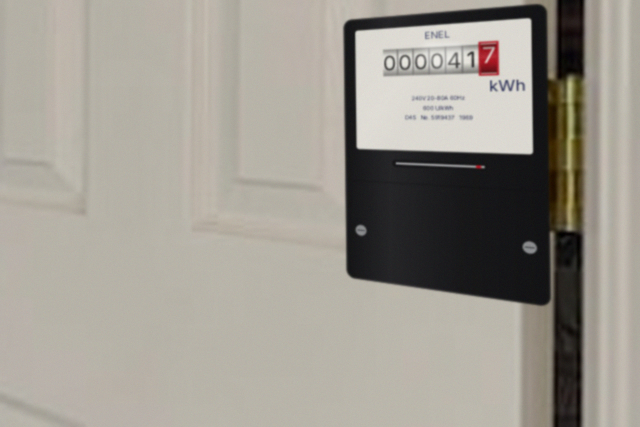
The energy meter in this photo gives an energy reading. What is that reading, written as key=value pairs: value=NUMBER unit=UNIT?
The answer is value=41.7 unit=kWh
